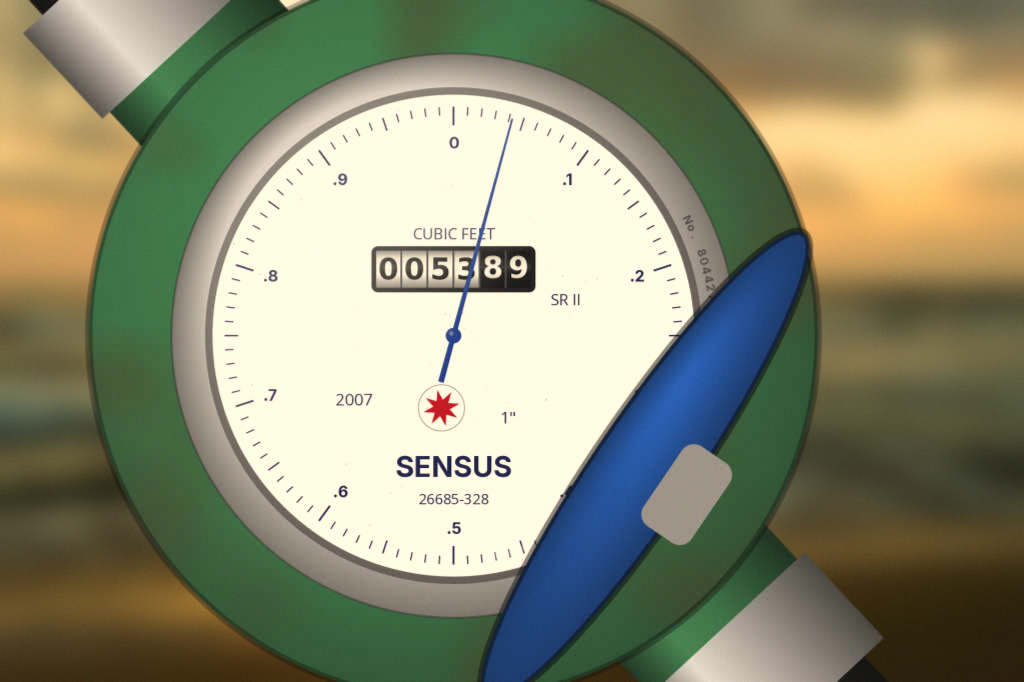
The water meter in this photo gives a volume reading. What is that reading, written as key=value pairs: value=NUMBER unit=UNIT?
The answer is value=5389.04 unit=ft³
